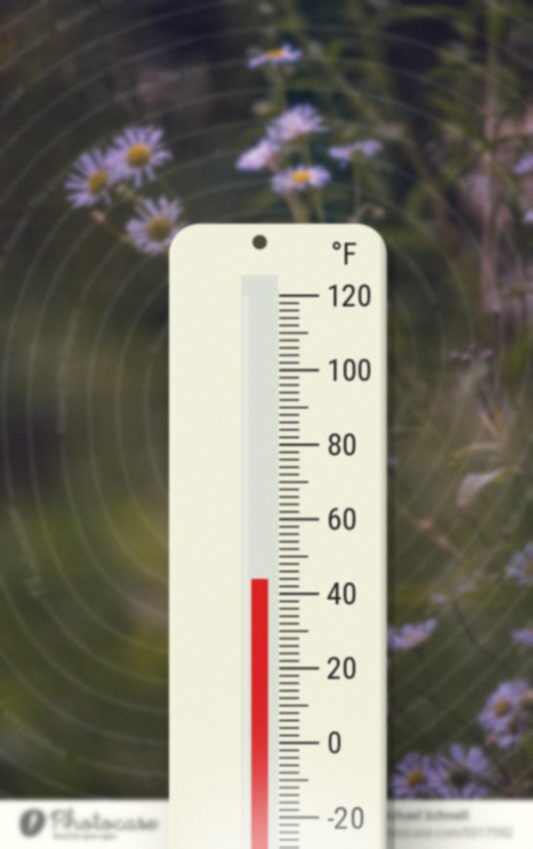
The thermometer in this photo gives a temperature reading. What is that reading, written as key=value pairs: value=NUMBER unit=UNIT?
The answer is value=44 unit=°F
